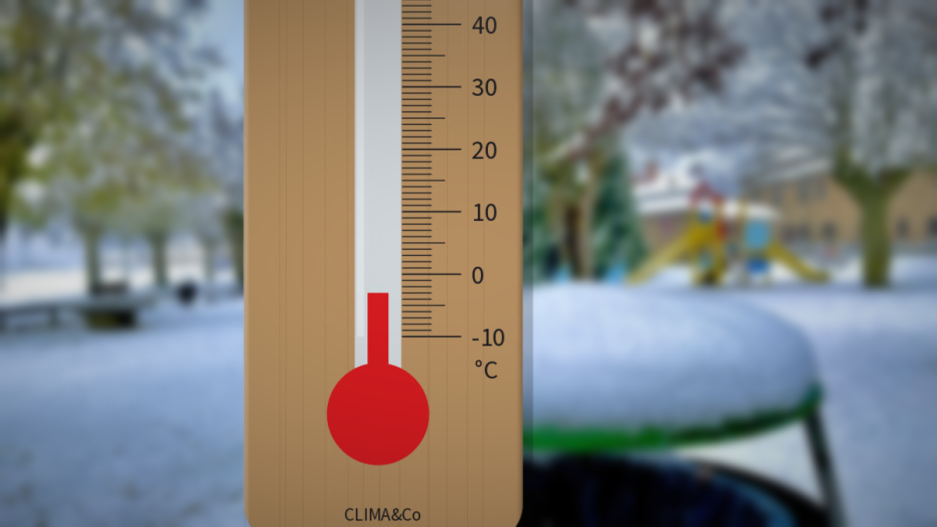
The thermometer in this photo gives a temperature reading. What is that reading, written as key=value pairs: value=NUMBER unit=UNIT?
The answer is value=-3 unit=°C
